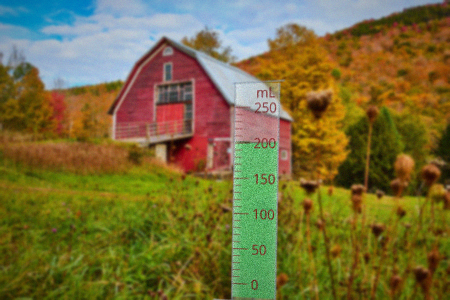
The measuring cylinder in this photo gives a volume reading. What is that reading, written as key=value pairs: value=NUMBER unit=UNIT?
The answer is value=200 unit=mL
